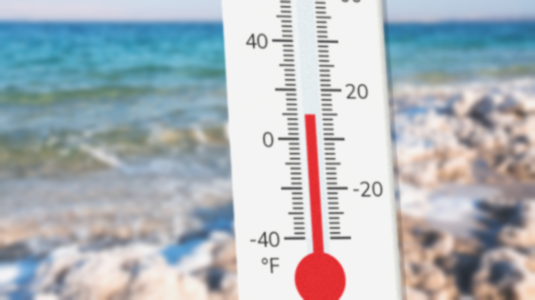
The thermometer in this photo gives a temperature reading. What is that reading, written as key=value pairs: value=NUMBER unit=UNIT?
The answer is value=10 unit=°F
